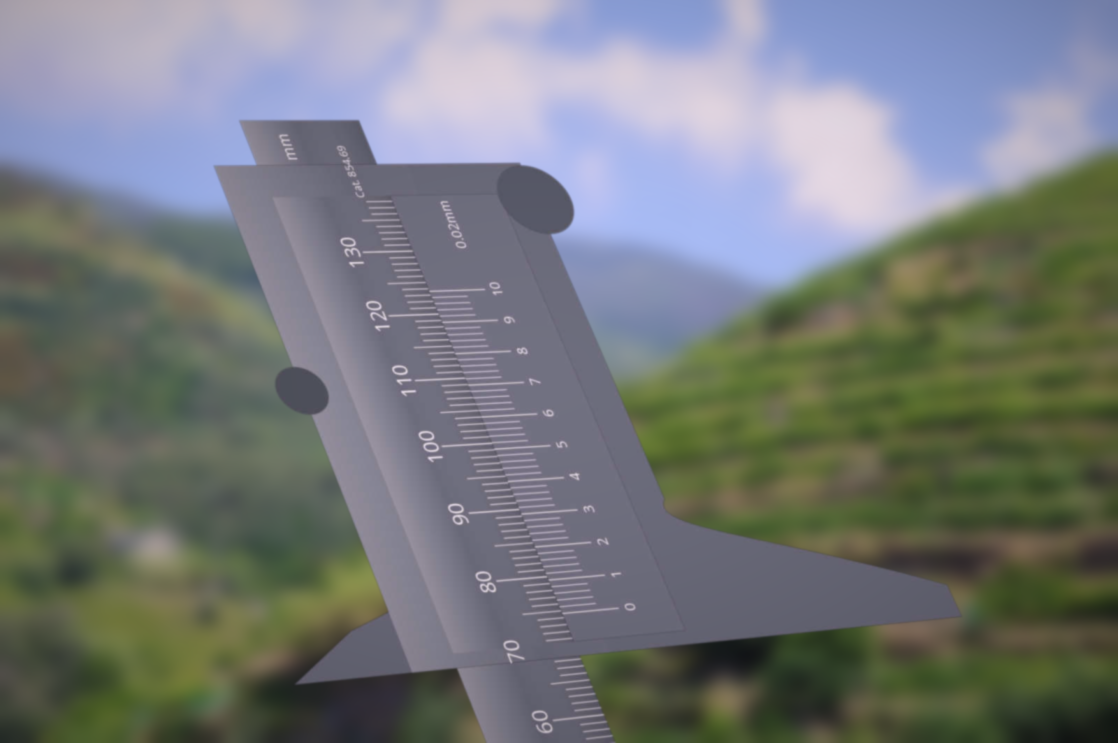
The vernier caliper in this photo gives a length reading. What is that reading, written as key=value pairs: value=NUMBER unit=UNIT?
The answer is value=74.6 unit=mm
